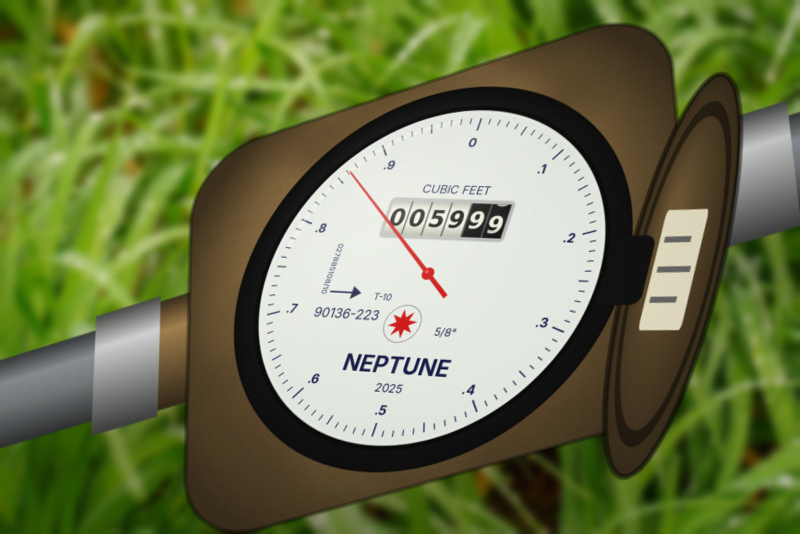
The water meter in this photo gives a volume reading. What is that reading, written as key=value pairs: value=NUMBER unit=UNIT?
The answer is value=5998.86 unit=ft³
